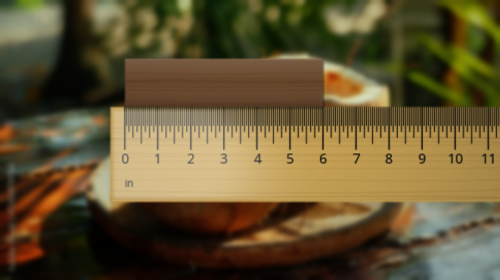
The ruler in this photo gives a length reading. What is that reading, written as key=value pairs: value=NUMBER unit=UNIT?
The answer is value=6 unit=in
